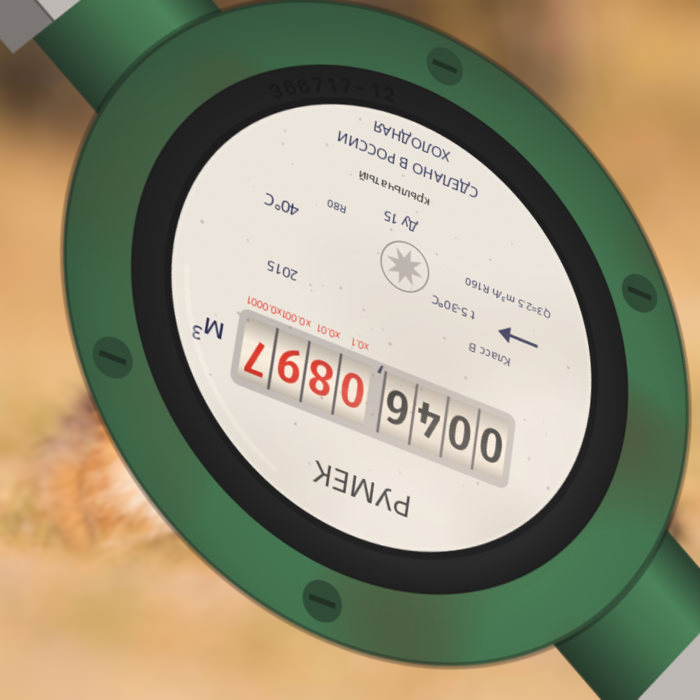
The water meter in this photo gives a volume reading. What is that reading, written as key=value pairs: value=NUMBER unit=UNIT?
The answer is value=46.0897 unit=m³
